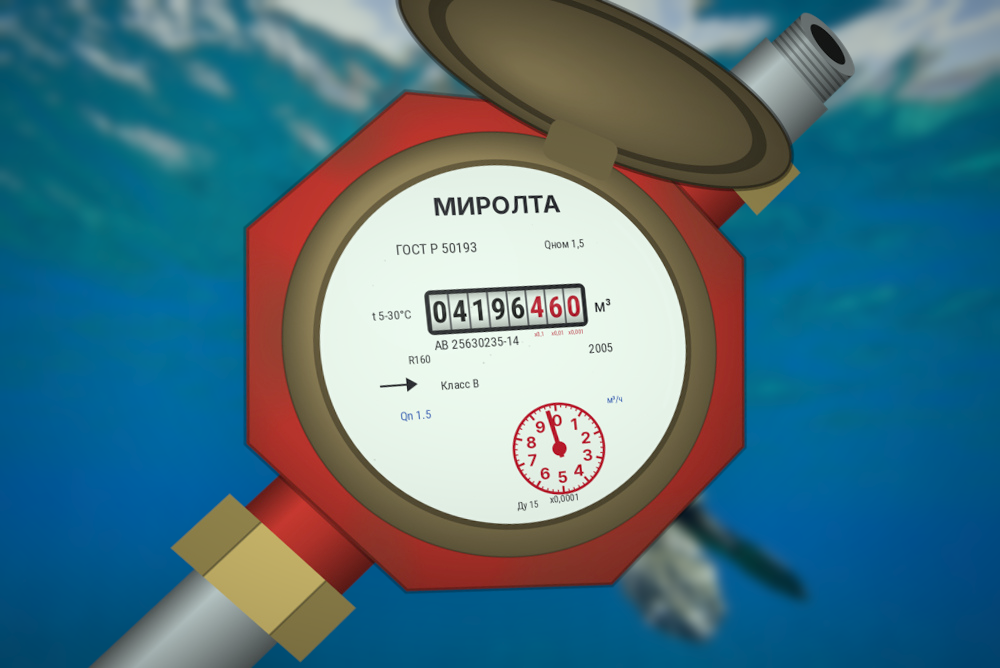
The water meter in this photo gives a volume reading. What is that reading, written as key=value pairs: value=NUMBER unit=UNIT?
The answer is value=4196.4599 unit=m³
